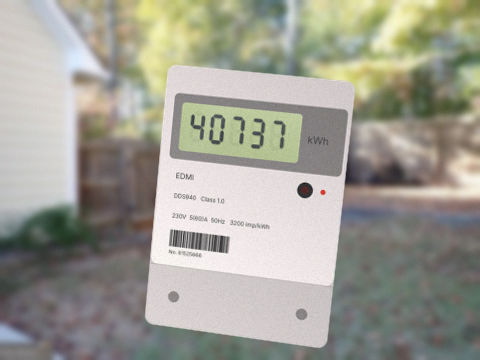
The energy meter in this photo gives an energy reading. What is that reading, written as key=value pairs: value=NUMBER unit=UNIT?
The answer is value=40737 unit=kWh
